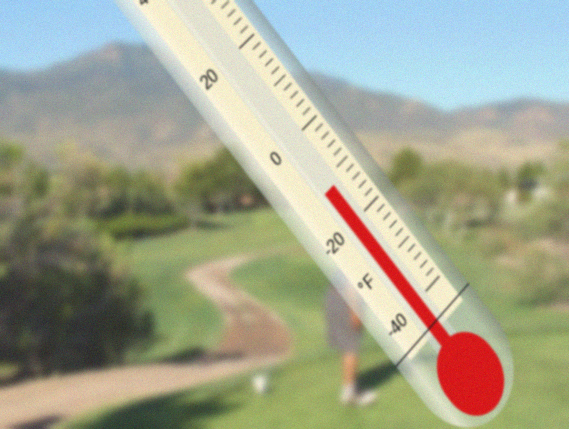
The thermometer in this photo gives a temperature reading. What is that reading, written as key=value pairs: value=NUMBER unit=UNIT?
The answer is value=-12 unit=°F
